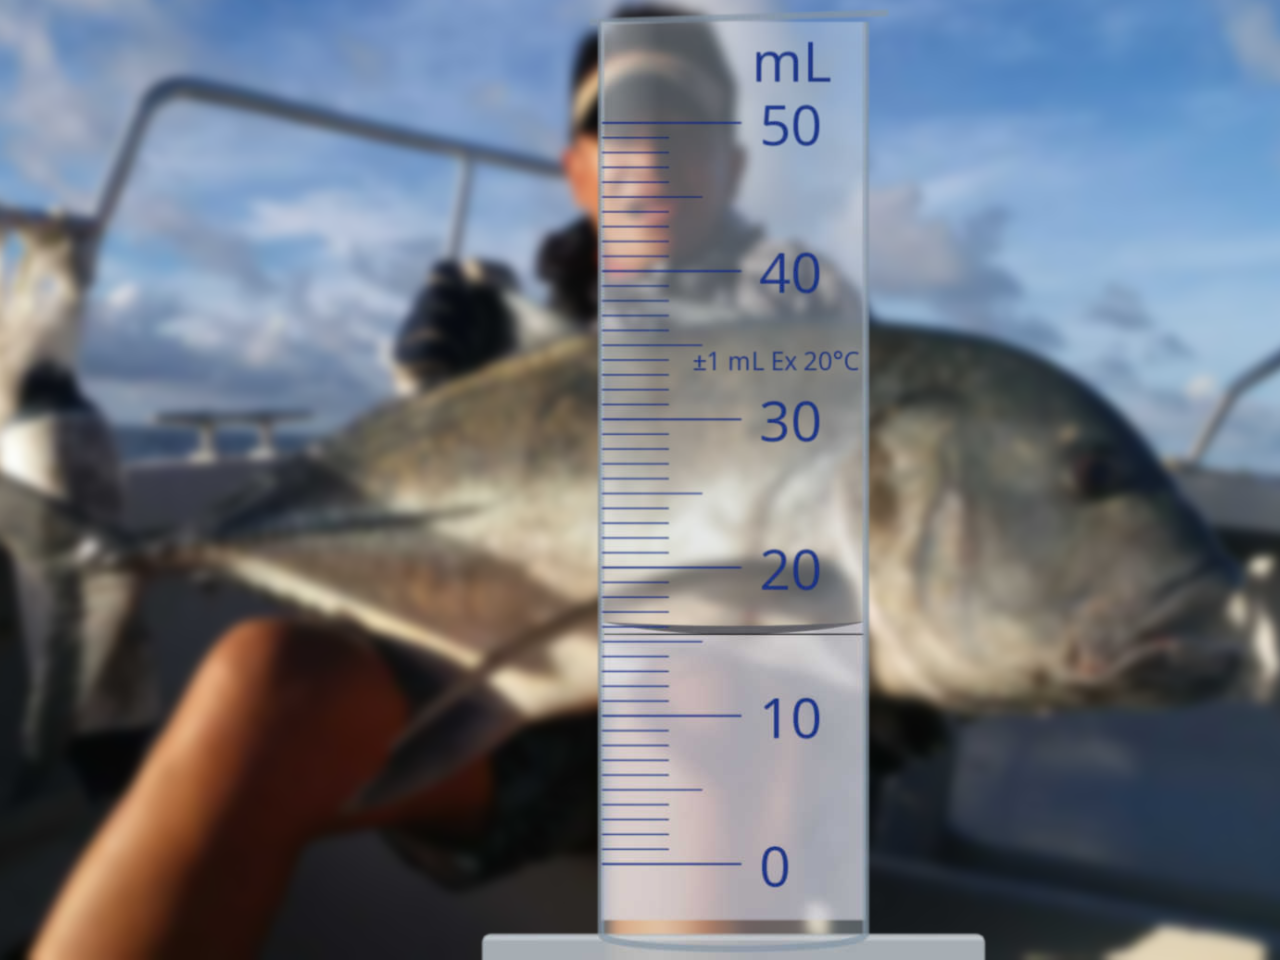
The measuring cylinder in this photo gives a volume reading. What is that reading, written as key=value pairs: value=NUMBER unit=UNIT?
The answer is value=15.5 unit=mL
